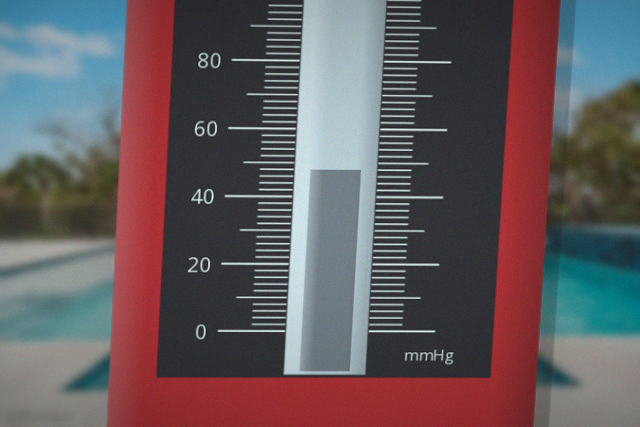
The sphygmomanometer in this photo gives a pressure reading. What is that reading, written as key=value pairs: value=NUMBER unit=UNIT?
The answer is value=48 unit=mmHg
